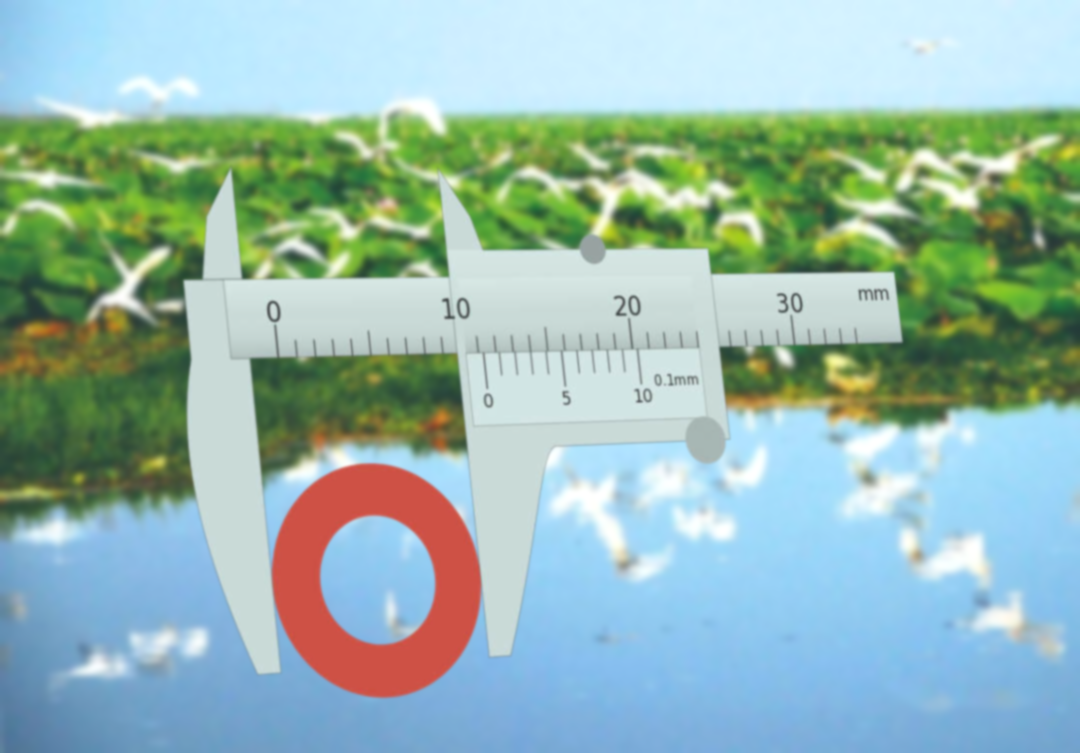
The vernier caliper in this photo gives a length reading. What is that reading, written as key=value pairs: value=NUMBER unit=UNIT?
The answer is value=11.3 unit=mm
